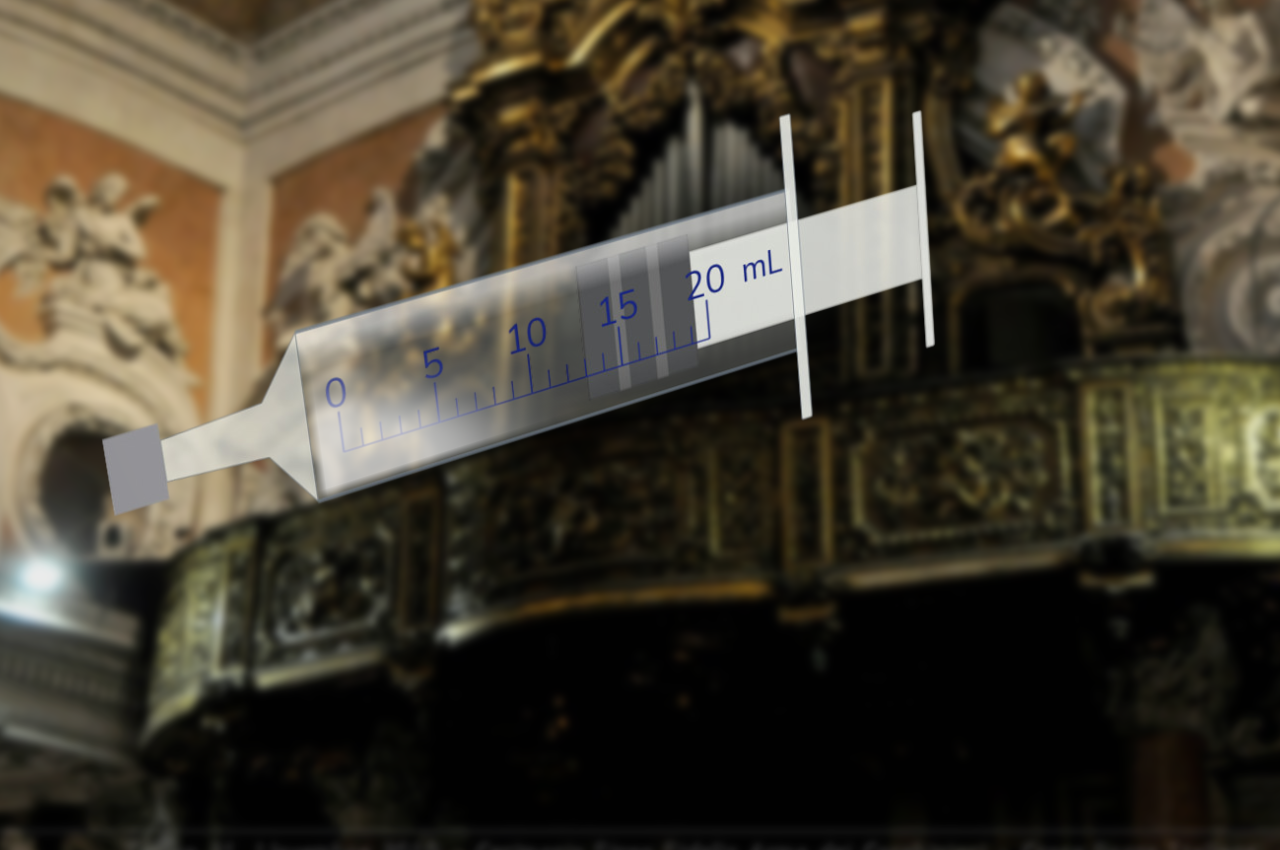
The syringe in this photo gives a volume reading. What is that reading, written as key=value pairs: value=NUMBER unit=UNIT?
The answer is value=13 unit=mL
